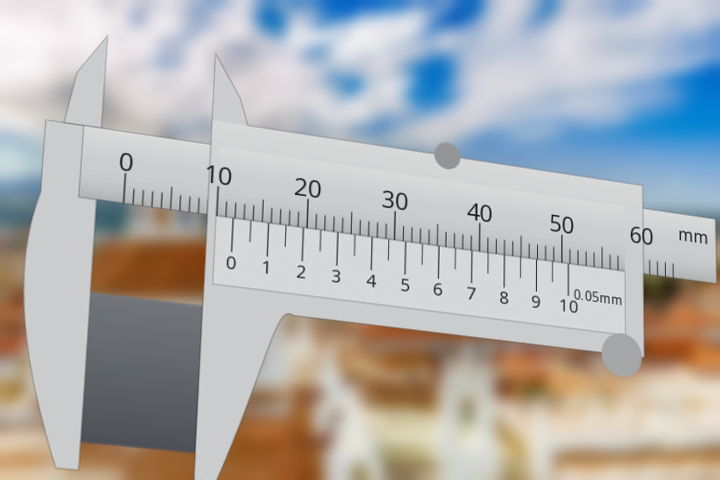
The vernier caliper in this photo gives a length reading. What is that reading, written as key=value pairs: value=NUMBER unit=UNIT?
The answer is value=11.8 unit=mm
